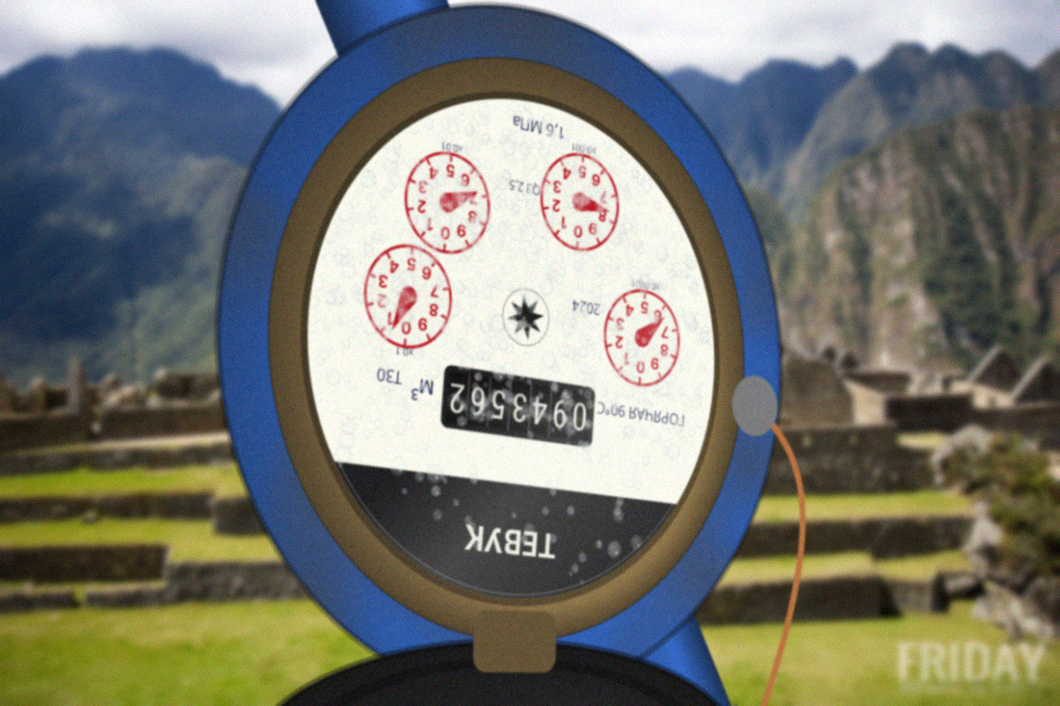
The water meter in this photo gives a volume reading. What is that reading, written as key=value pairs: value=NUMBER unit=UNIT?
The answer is value=943562.0676 unit=m³
